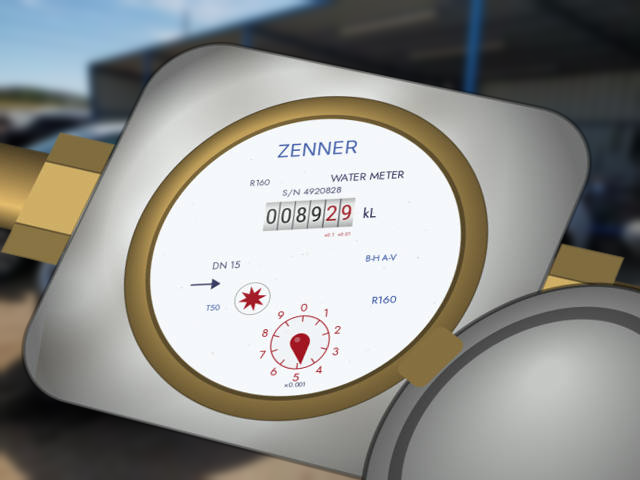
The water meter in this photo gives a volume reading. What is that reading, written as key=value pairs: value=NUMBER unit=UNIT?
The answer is value=89.294 unit=kL
